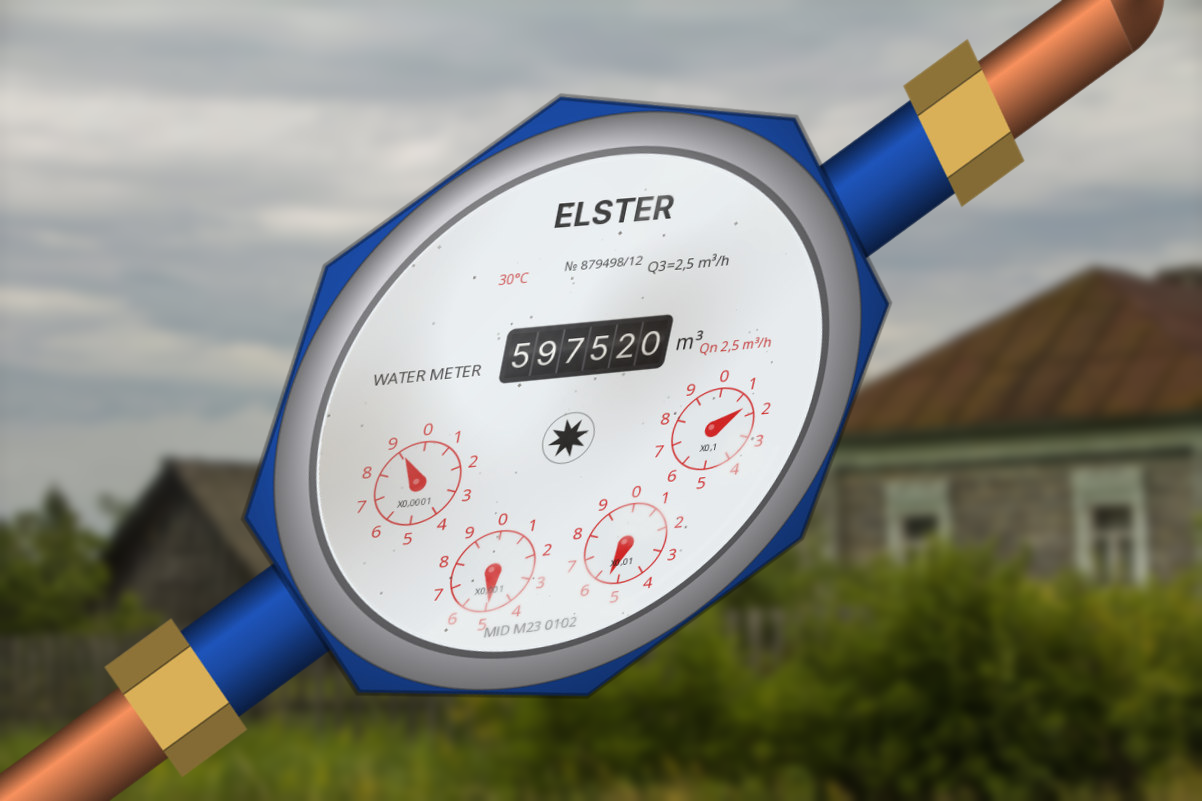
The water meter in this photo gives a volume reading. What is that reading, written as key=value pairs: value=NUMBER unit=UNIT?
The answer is value=597520.1549 unit=m³
